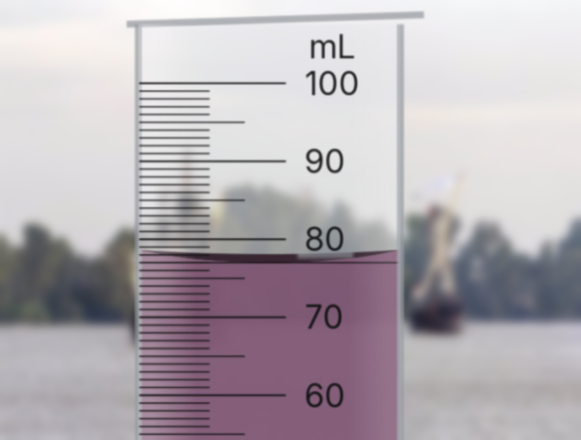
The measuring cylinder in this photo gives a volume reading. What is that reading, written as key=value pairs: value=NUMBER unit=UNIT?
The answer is value=77 unit=mL
